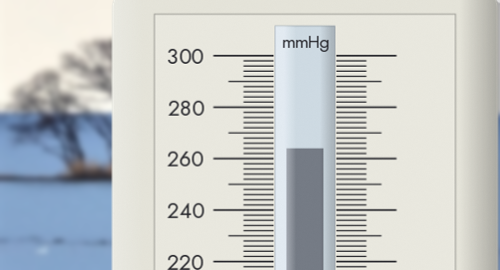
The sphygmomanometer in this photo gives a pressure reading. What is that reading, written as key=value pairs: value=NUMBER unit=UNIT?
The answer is value=264 unit=mmHg
